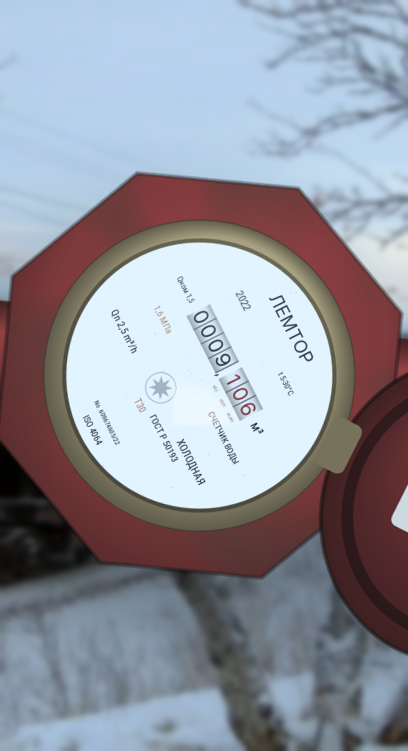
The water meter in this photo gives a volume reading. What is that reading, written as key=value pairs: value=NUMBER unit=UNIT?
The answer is value=9.106 unit=m³
